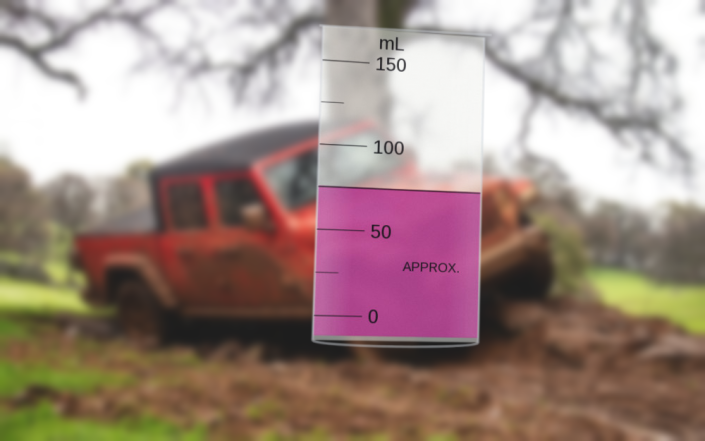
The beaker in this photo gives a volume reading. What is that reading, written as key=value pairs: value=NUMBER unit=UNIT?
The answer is value=75 unit=mL
